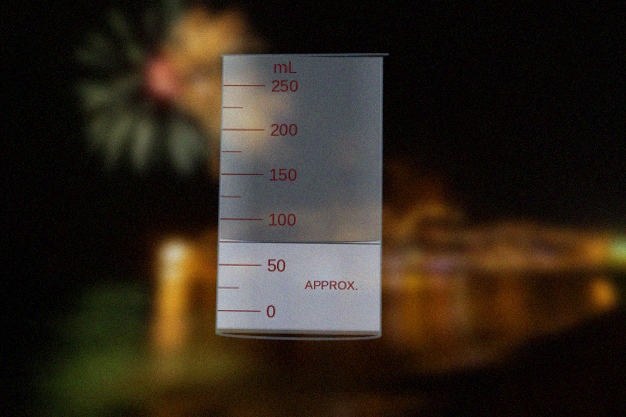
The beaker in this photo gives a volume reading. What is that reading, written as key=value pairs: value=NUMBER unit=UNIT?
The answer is value=75 unit=mL
